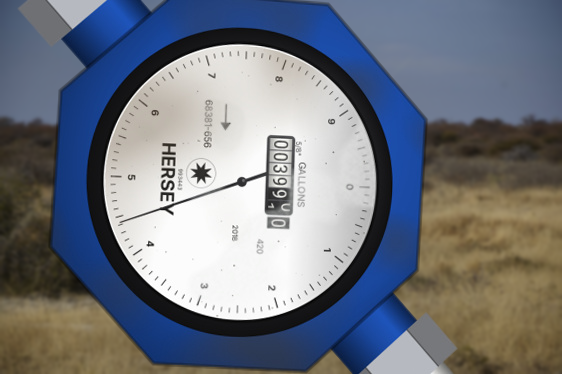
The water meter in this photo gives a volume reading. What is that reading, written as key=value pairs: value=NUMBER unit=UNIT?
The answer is value=39904.4 unit=gal
